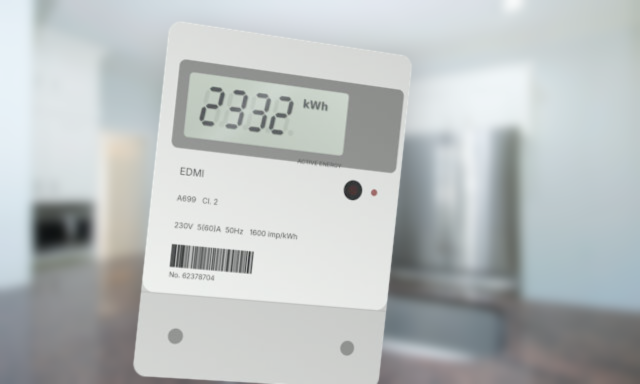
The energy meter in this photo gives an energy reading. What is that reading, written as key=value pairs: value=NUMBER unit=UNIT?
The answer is value=2332 unit=kWh
